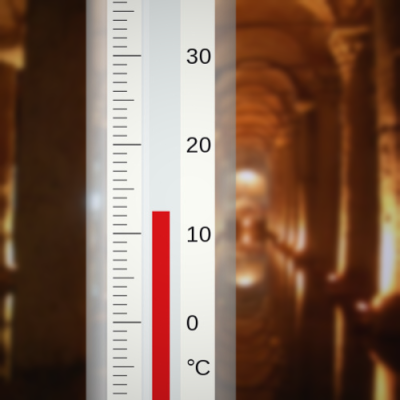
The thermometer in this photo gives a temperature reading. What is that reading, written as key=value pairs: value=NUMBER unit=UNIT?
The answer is value=12.5 unit=°C
